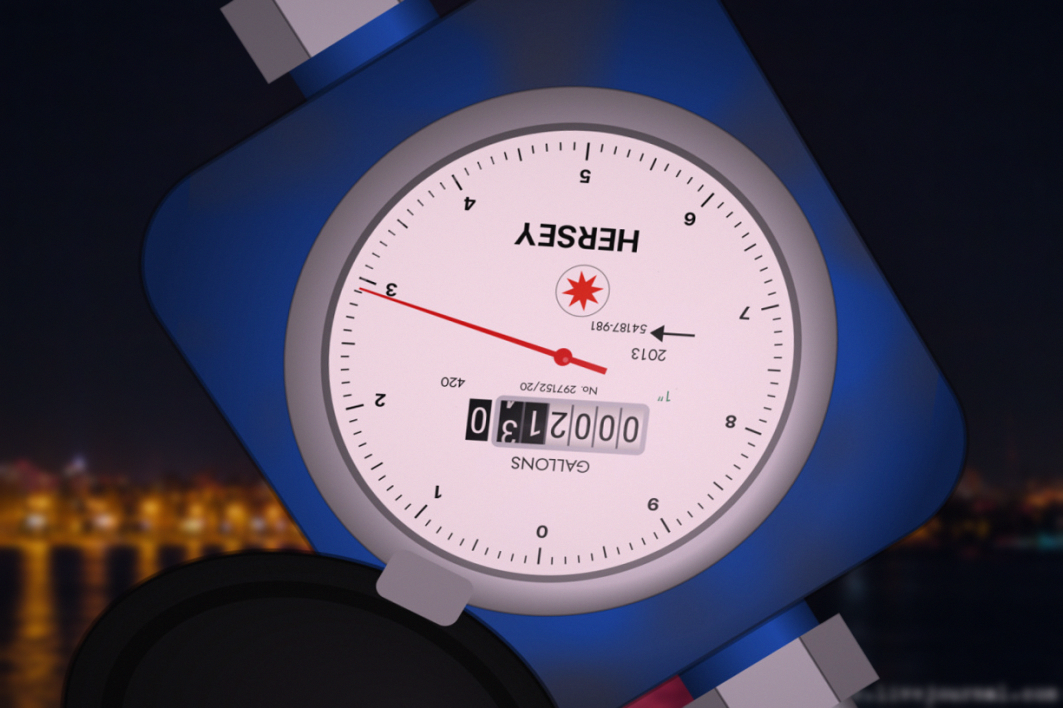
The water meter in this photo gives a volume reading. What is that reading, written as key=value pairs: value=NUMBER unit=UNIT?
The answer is value=2132.9 unit=gal
